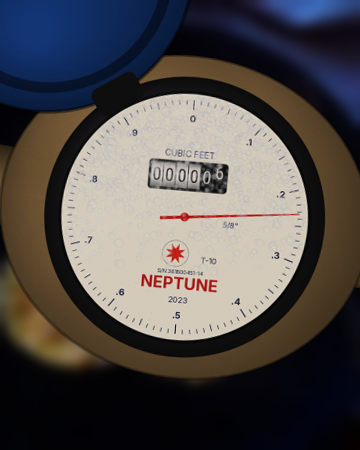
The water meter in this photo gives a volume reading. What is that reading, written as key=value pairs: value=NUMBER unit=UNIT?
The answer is value=6.23 unit=ft³
